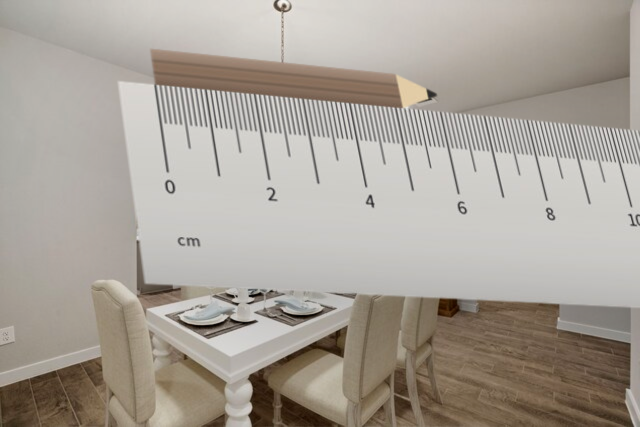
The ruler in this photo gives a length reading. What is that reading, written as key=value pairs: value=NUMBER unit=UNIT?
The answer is value=6 unit=cm
